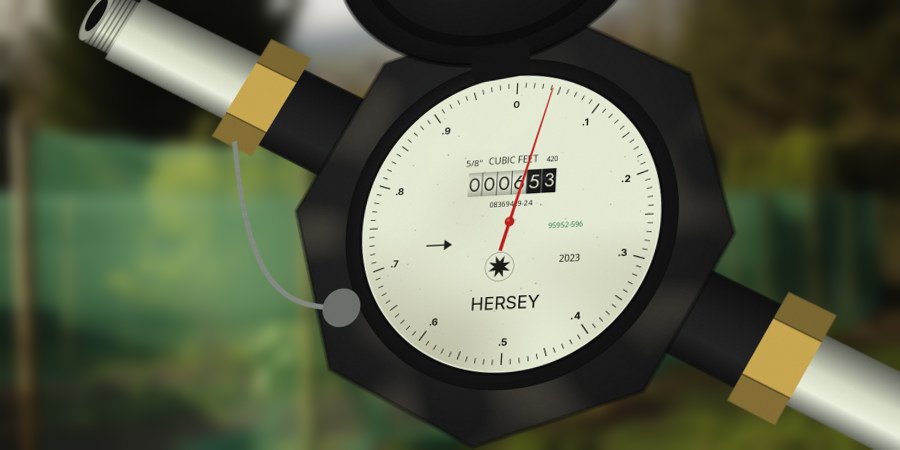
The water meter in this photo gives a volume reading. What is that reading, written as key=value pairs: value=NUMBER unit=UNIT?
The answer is value=653.04 unit=ft³
